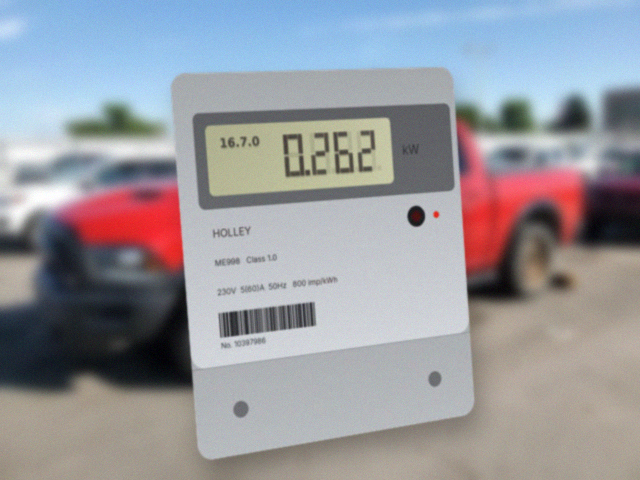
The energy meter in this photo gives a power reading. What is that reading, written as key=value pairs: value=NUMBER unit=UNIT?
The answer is value=0.262 unit=kW
